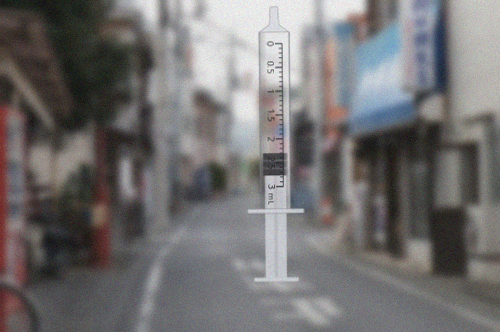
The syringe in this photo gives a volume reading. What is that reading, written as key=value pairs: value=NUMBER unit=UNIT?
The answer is value=2.3 unit=mL
